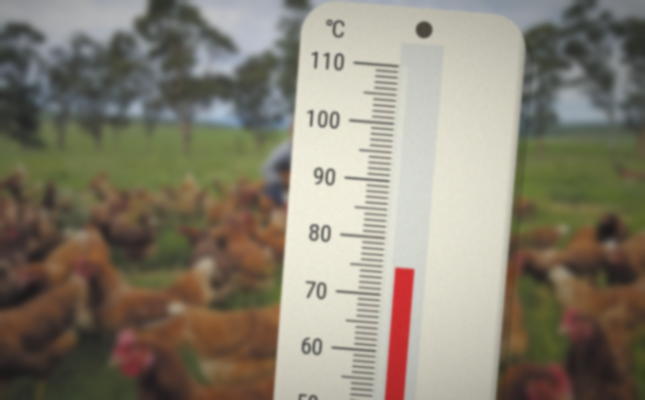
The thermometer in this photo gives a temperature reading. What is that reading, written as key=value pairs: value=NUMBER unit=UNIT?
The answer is value=75 unit=°C
